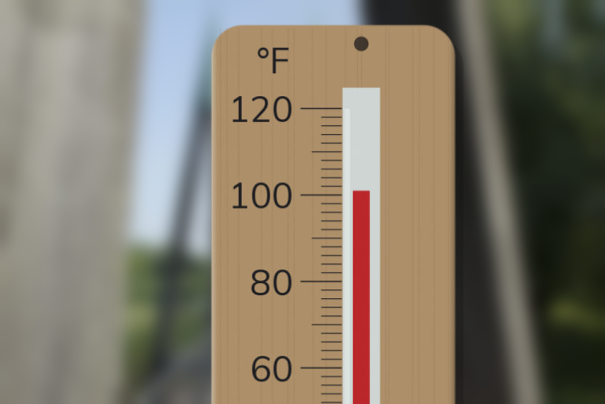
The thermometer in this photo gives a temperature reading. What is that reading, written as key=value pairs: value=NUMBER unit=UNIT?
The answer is value=101 unit=°F
